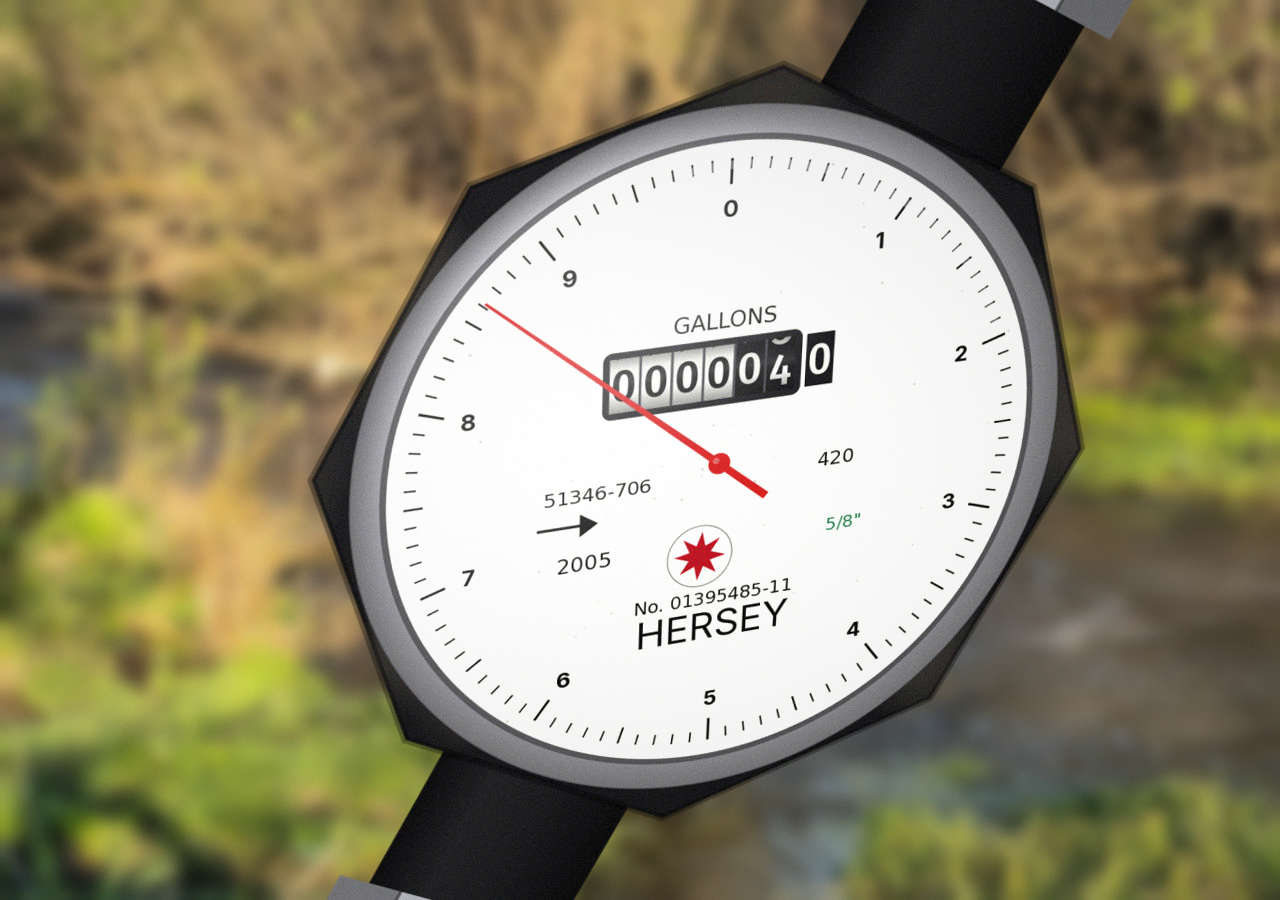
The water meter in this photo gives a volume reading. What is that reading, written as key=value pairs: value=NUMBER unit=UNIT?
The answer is value=38.6 unit=gal
